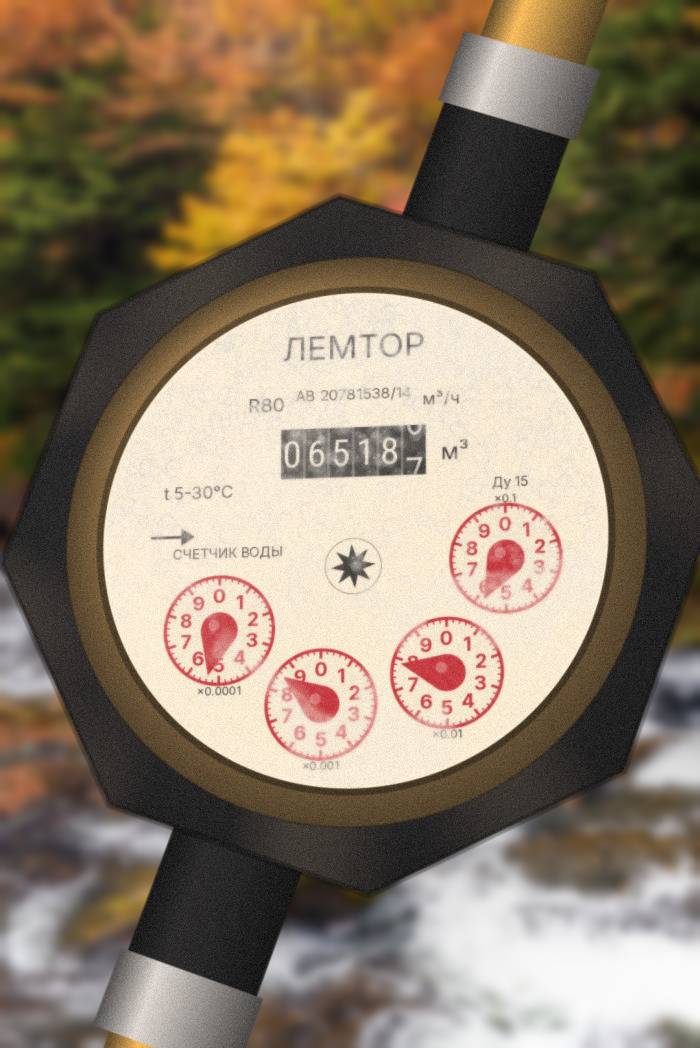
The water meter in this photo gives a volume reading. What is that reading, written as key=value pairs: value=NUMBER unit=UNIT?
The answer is value=65186.5785 unit=m³
